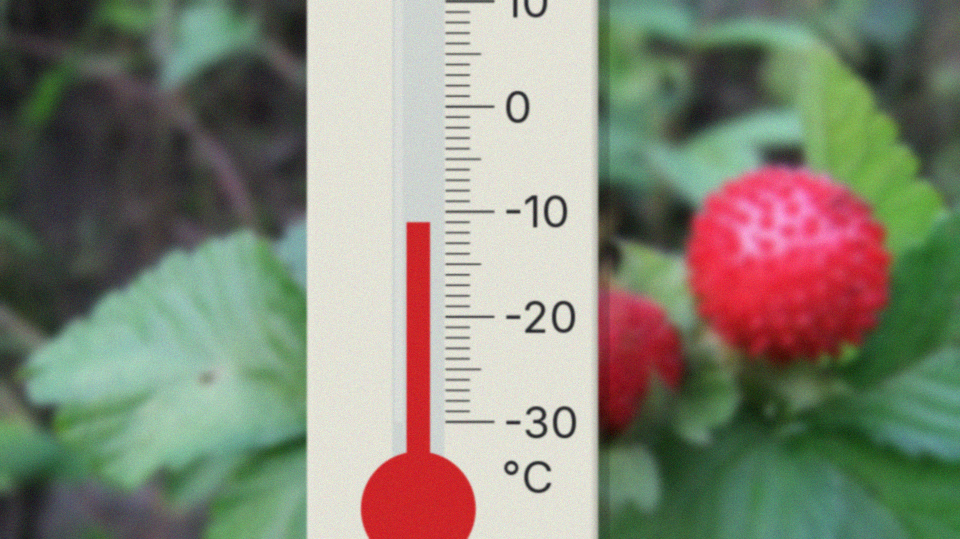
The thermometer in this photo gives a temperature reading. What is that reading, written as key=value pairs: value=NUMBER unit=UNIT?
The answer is value=-11 unit=°C
